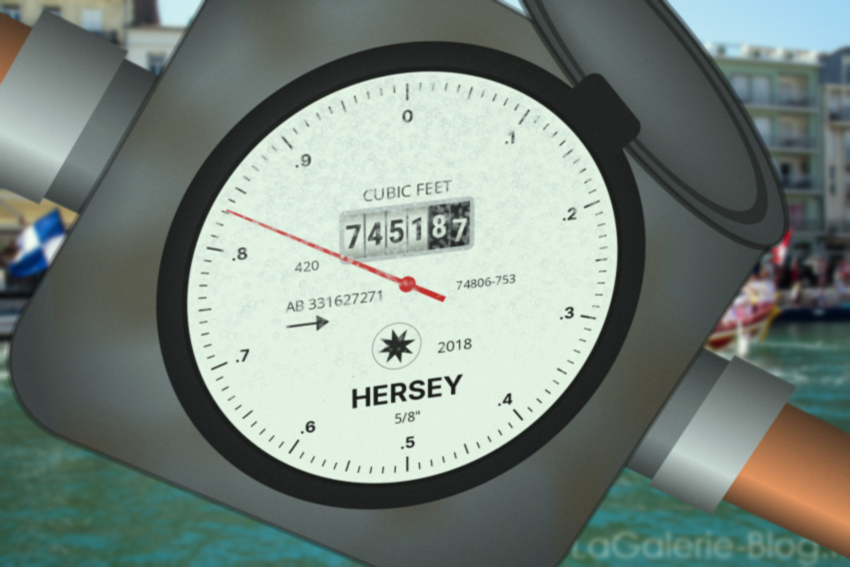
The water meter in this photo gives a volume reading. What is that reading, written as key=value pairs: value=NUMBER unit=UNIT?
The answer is value=745186.83 unit=ft³
